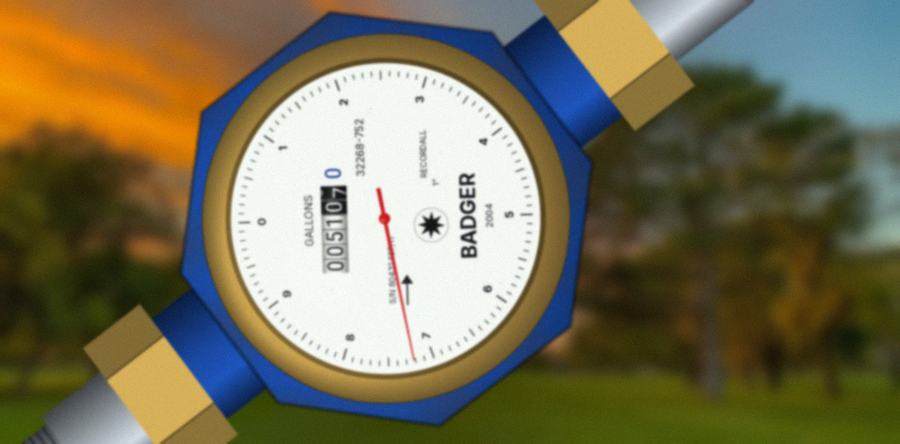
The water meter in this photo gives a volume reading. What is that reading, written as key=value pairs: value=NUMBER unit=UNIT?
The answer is value=51067.2 unit=gal
